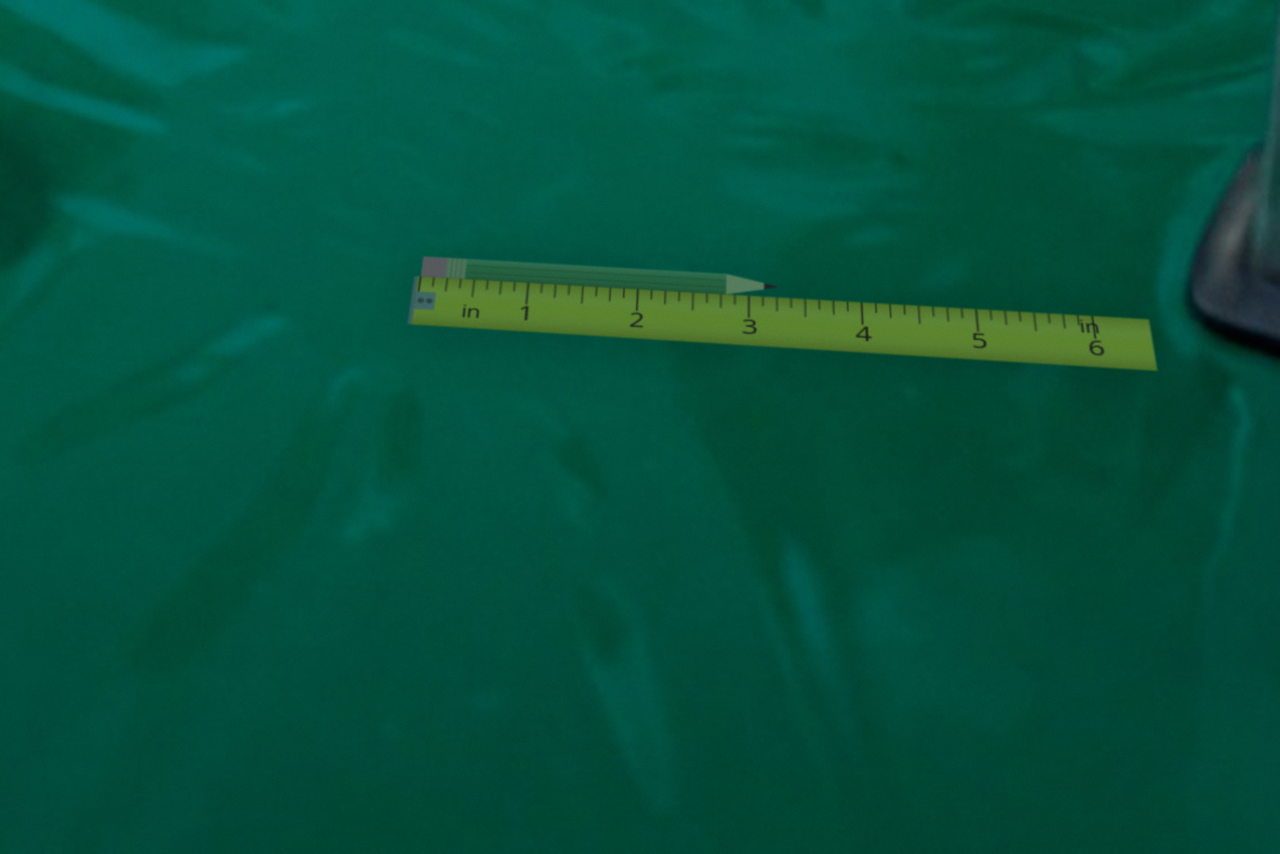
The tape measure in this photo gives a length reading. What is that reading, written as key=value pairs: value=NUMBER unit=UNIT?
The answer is value=3.25 unit=in
